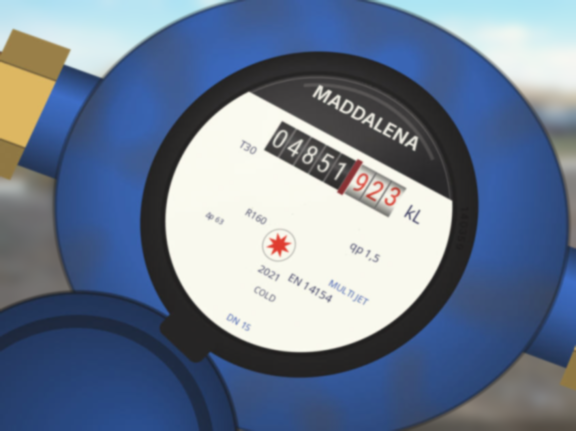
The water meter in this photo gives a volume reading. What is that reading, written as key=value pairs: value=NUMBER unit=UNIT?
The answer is value=4851.923 unit=kL
